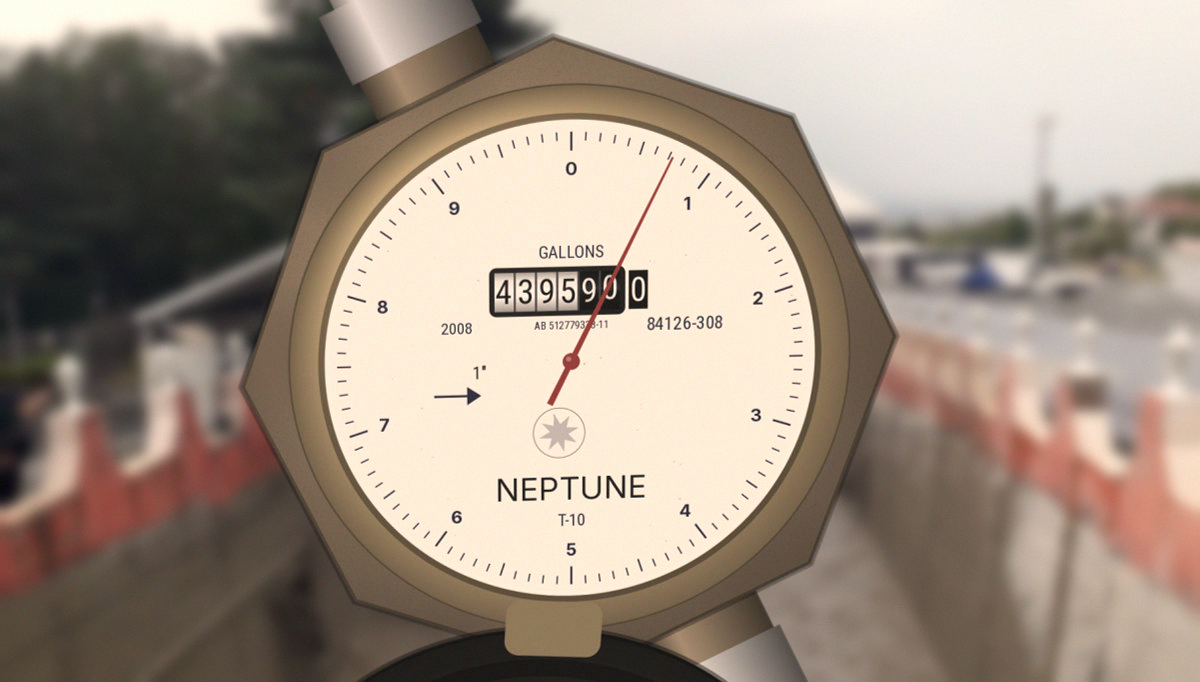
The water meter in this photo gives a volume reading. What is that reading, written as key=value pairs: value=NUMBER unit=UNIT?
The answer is value=4395900.7 unit=gal
